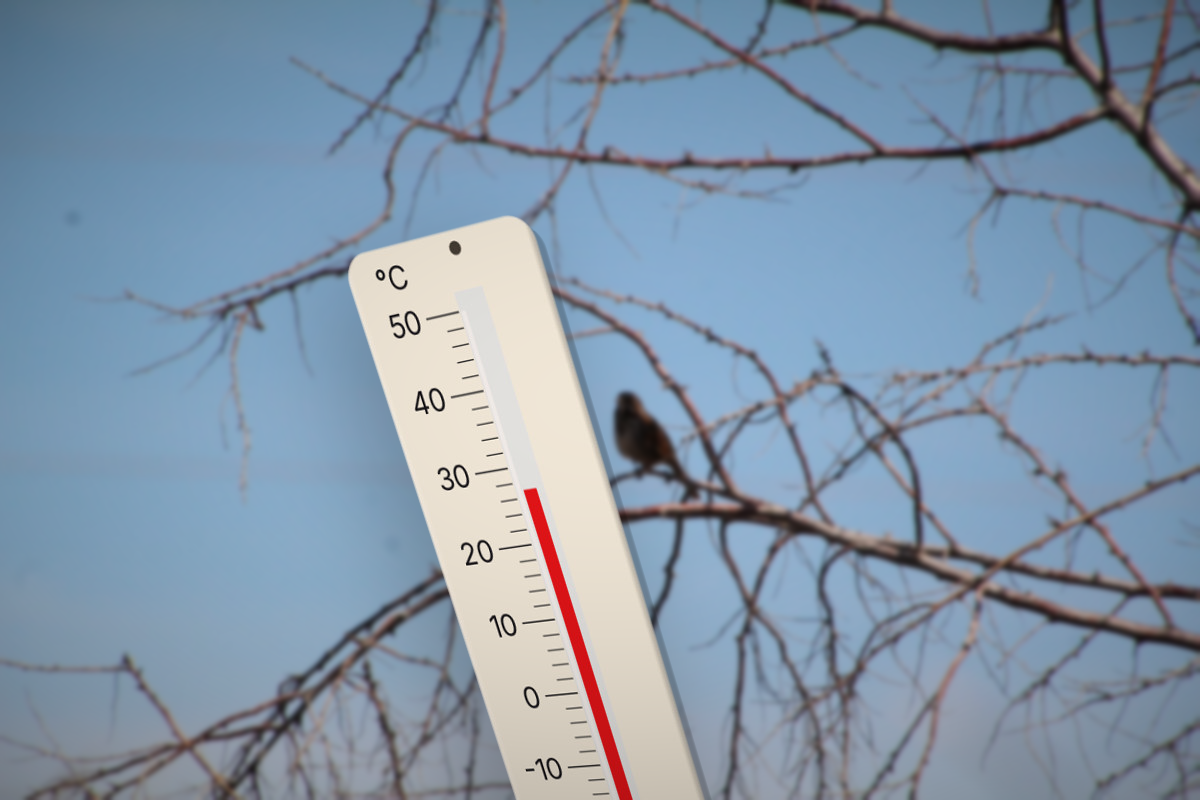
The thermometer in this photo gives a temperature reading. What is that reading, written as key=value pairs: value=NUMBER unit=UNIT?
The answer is value=27 unit=°C
